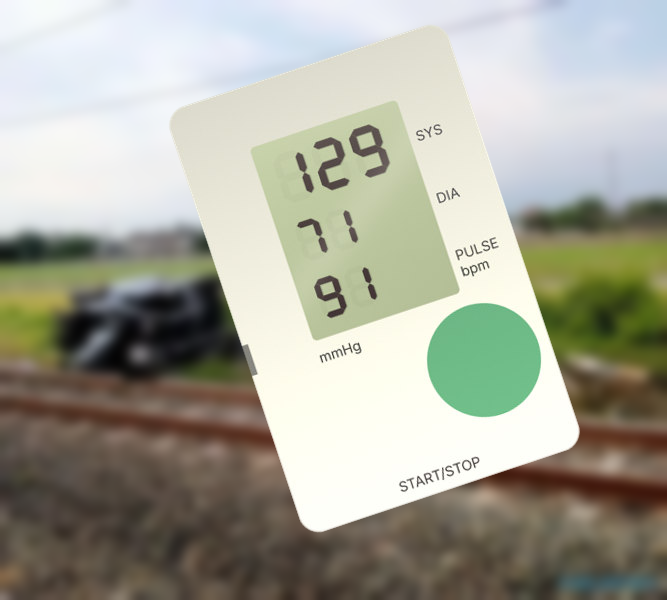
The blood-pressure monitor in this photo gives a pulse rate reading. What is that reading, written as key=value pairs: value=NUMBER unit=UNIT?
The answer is value=91 unit=bpm
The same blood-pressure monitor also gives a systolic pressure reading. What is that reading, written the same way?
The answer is value=129 unit=mmHg
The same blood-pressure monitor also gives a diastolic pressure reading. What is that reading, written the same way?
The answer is value=71 unit=mmHg
